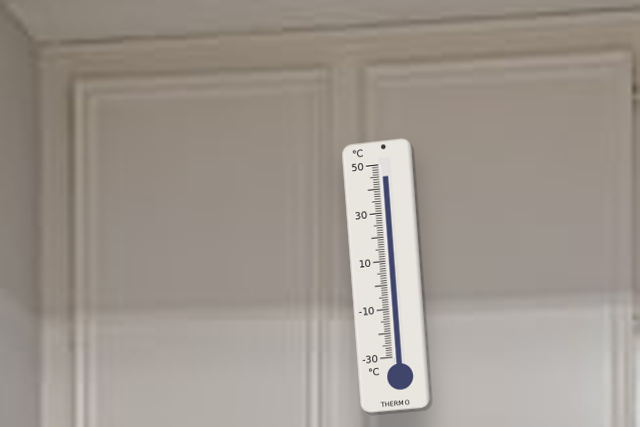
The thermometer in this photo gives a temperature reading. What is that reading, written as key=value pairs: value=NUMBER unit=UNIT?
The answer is value=45 unit=°C
